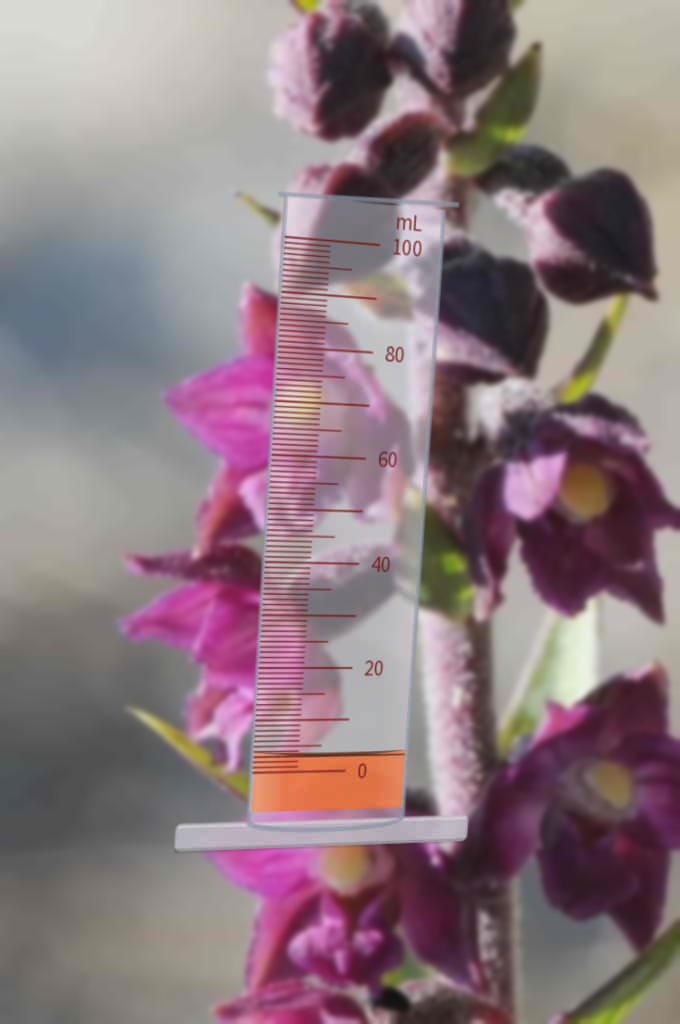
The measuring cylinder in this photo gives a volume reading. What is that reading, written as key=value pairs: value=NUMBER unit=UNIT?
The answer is value=3 unit=mL
